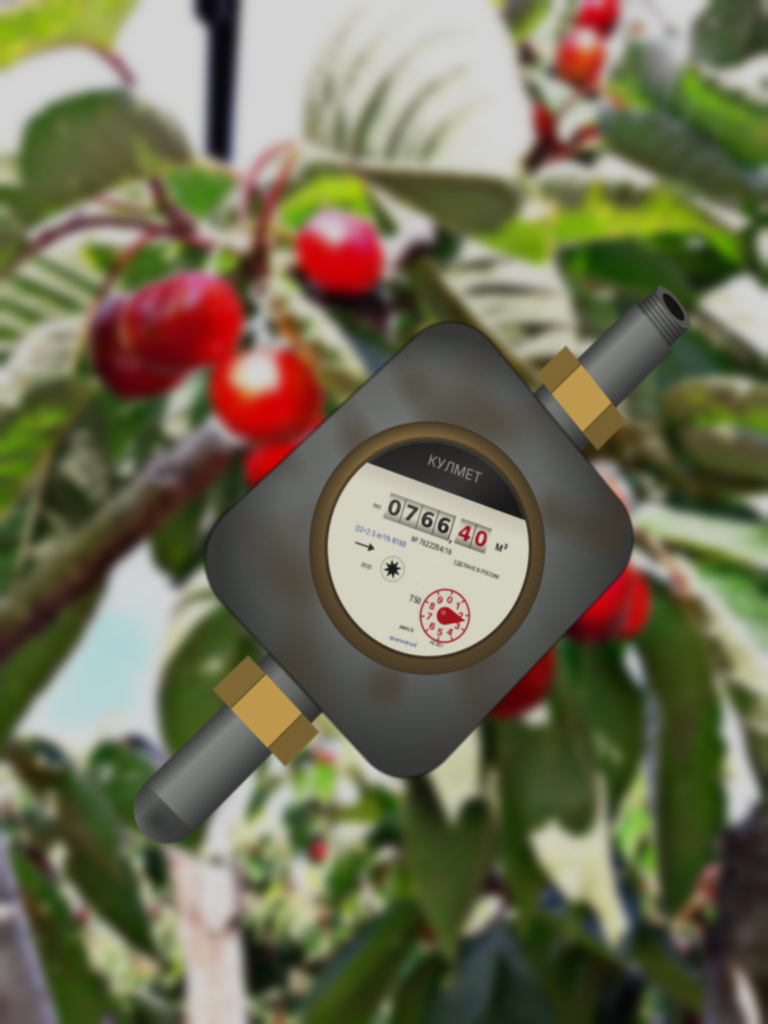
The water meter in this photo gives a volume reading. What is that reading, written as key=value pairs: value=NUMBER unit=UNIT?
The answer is value=766.402 unit=m³
